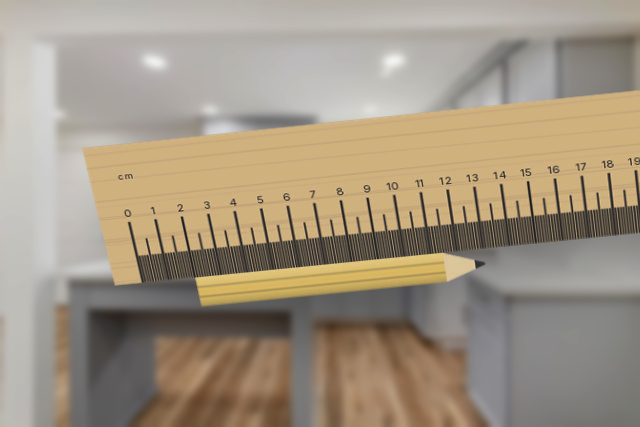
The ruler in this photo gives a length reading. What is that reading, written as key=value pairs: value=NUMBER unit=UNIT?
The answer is value=11 unit=cm
